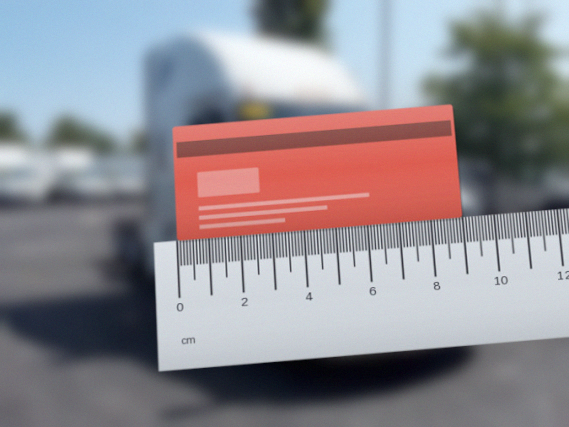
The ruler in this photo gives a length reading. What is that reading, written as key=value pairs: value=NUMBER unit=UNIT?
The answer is value=9 unit=cm
